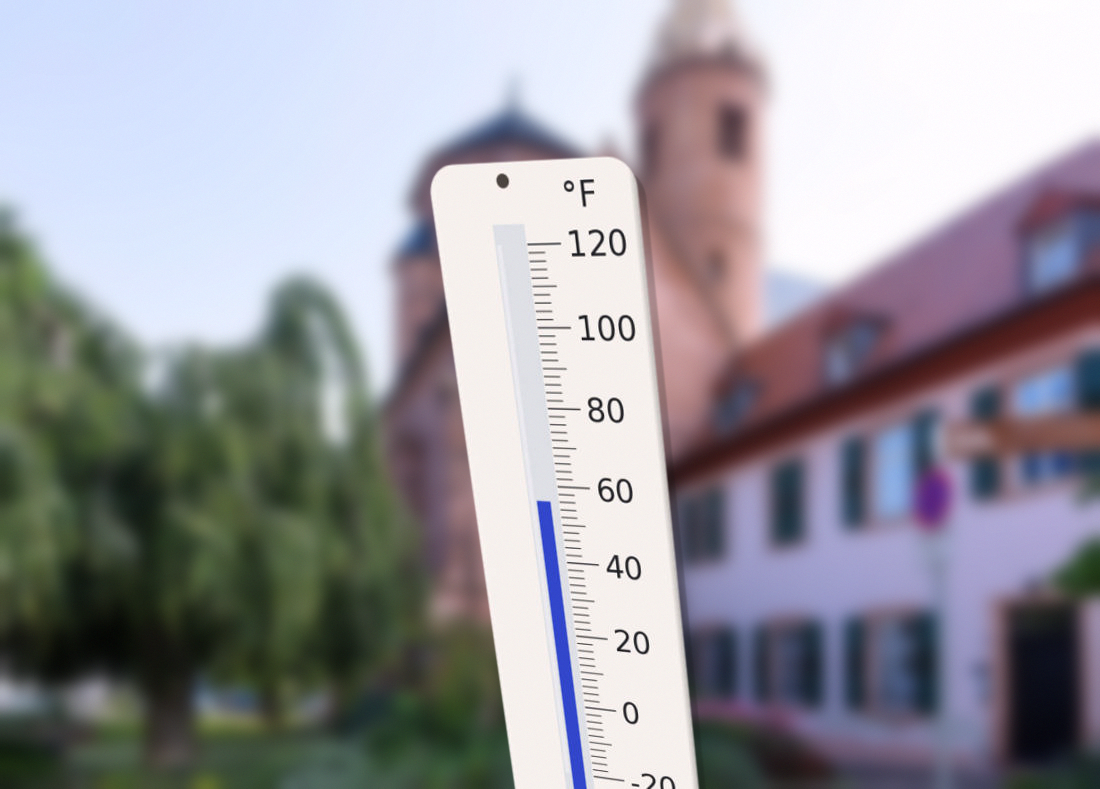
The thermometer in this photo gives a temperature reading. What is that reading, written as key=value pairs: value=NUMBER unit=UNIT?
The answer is value=56 unit=°F
